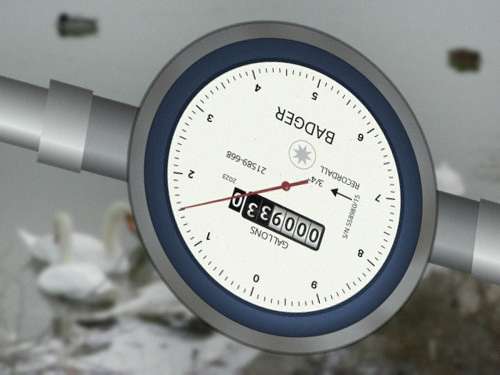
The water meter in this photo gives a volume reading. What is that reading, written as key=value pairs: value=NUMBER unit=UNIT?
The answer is value=9331.5 unit=gal
